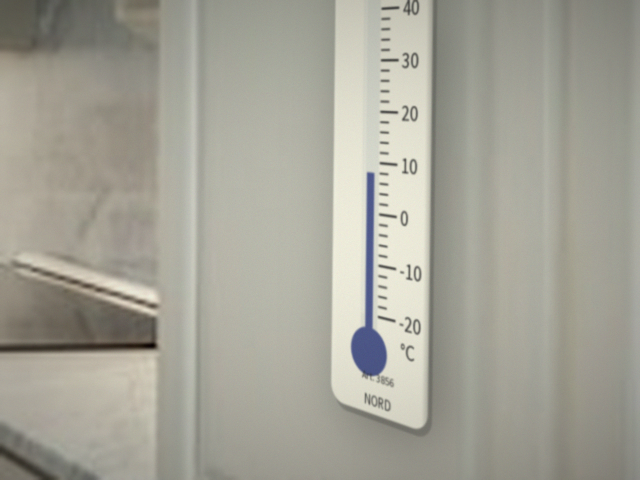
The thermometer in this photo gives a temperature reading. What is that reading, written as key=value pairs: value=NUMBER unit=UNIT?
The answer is value=8 unit=°C
